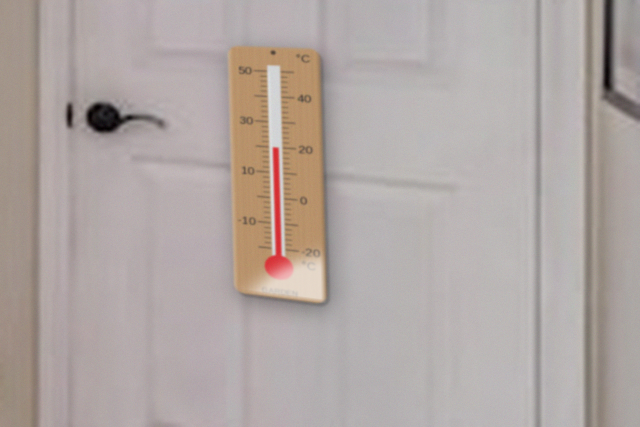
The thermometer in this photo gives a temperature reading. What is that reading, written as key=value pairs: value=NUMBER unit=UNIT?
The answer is value=20 unit=°C
